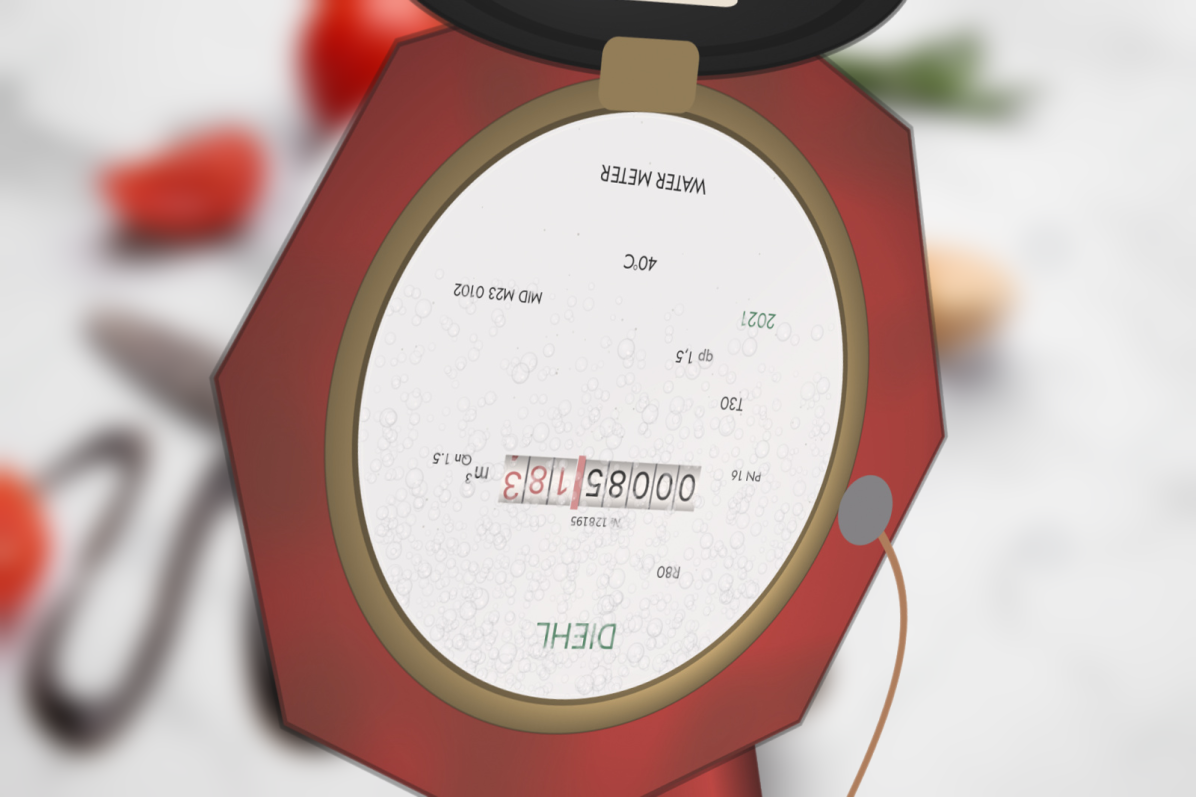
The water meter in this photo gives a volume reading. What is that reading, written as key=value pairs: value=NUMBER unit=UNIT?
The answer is value=85.183 unit=m³
